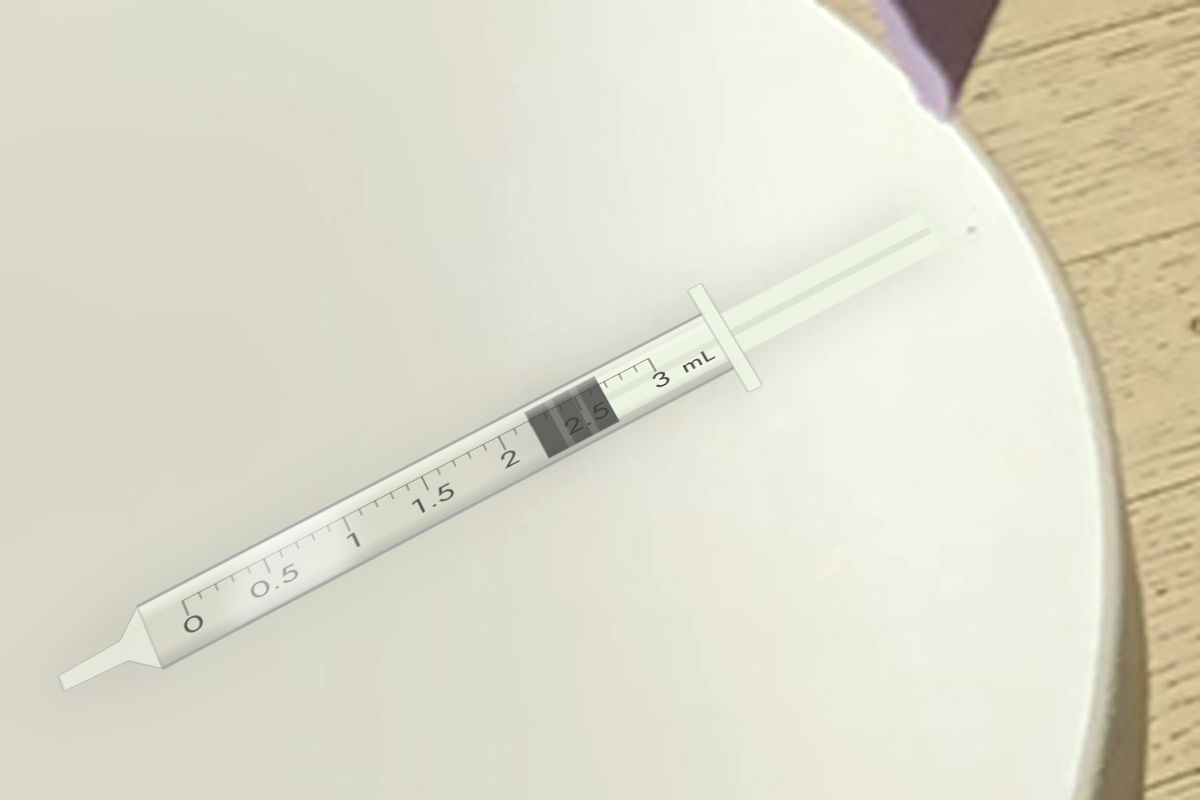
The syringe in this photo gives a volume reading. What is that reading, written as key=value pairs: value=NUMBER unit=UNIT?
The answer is value=2.2 unit=mL
